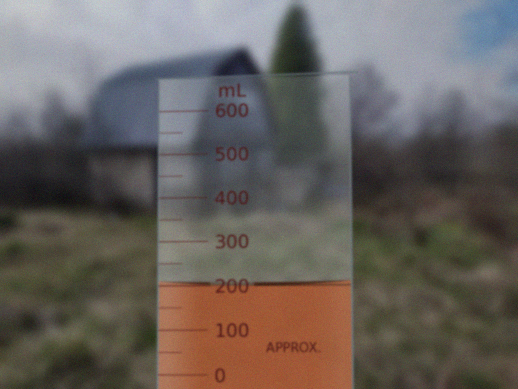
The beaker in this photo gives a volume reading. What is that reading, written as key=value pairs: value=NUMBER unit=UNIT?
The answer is value=200 unit=mL
